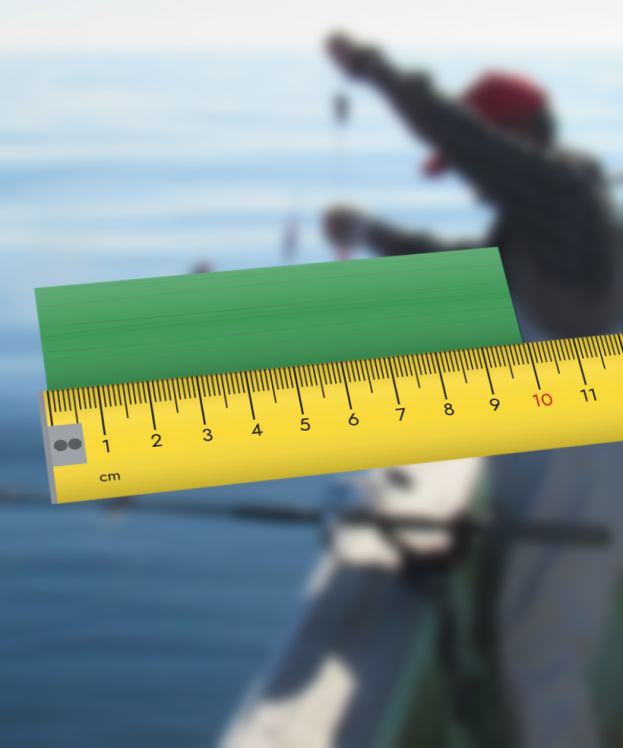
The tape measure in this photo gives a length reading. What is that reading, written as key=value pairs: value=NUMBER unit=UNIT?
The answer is value=9.9 unit=cm
